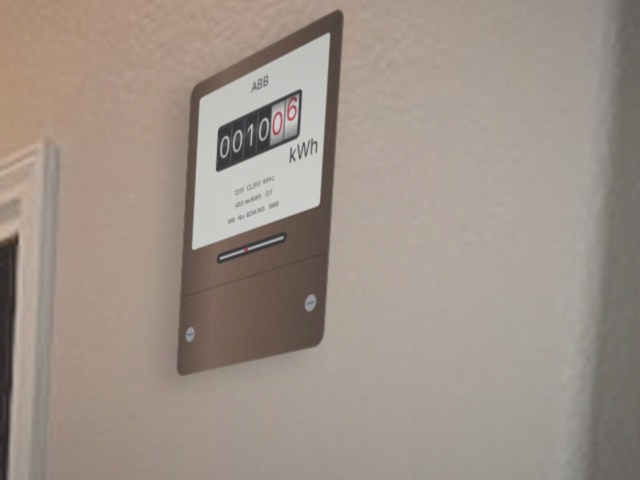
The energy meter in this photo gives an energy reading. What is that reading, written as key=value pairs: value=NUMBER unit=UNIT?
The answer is value=10.06 unit=kWh
